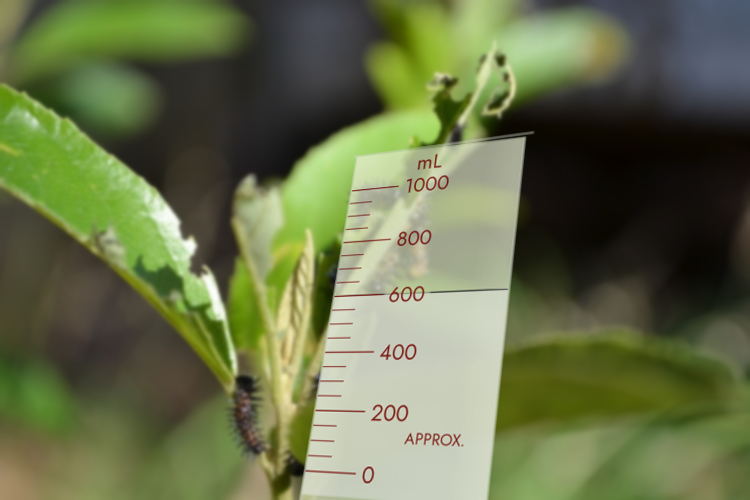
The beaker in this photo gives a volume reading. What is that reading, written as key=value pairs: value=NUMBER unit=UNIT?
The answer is value=600 unit=mL
